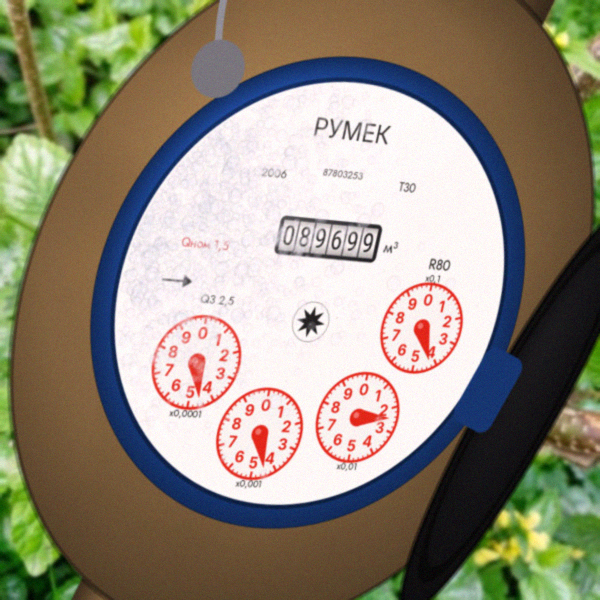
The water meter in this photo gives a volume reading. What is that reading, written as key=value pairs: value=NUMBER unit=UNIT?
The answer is value=89699.4244 unit=m³
